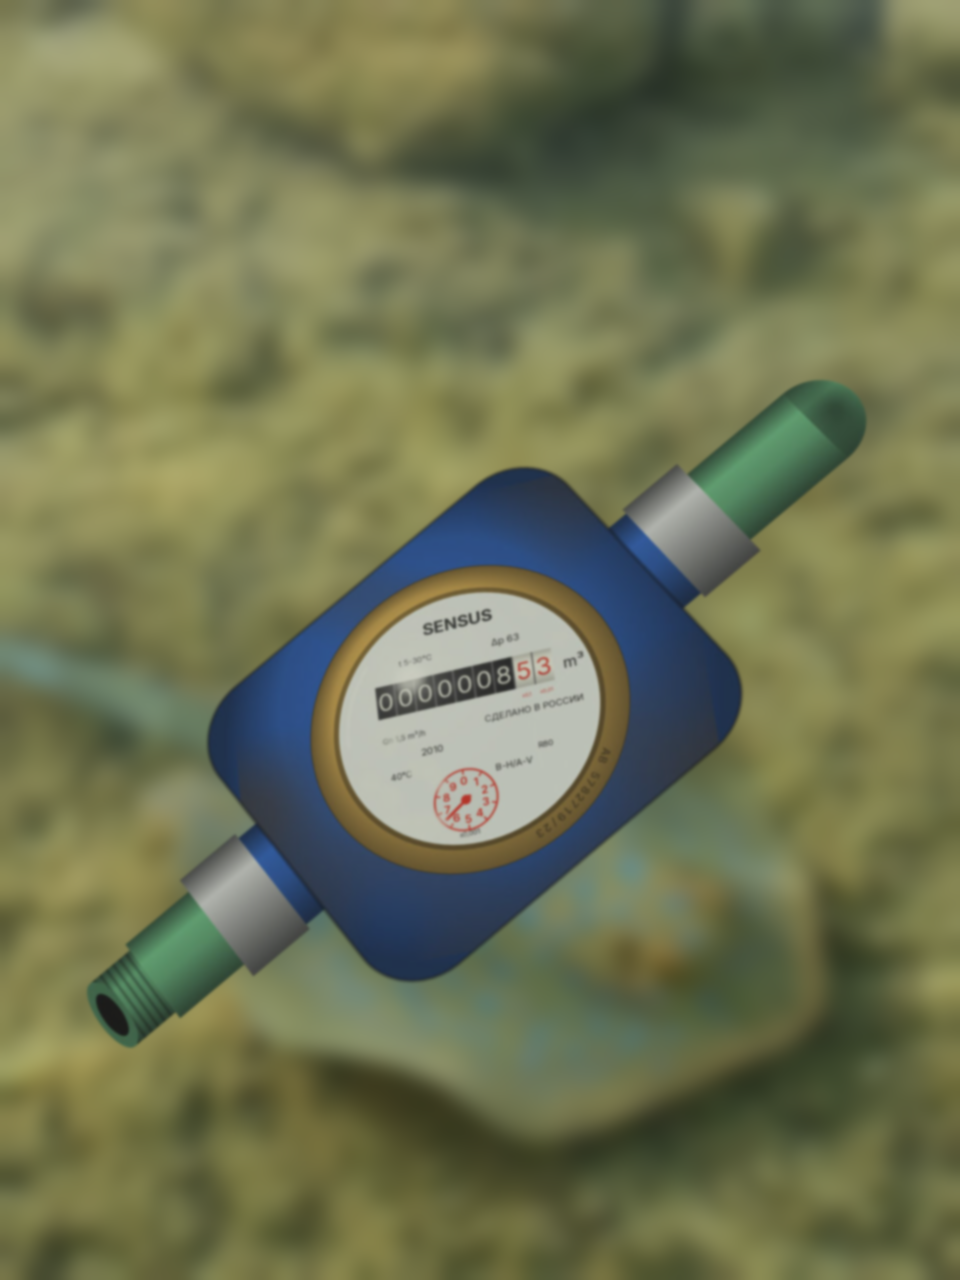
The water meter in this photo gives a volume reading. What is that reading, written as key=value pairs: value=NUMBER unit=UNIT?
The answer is value=8.536 unit=m³
